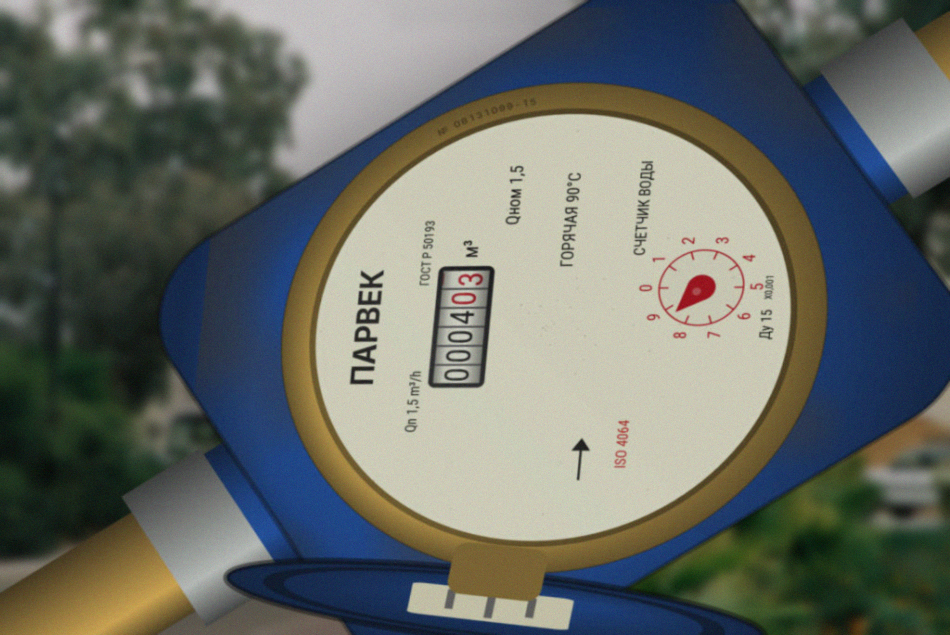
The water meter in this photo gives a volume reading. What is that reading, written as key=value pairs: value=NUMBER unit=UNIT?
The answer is value=4.028 unit=m³
